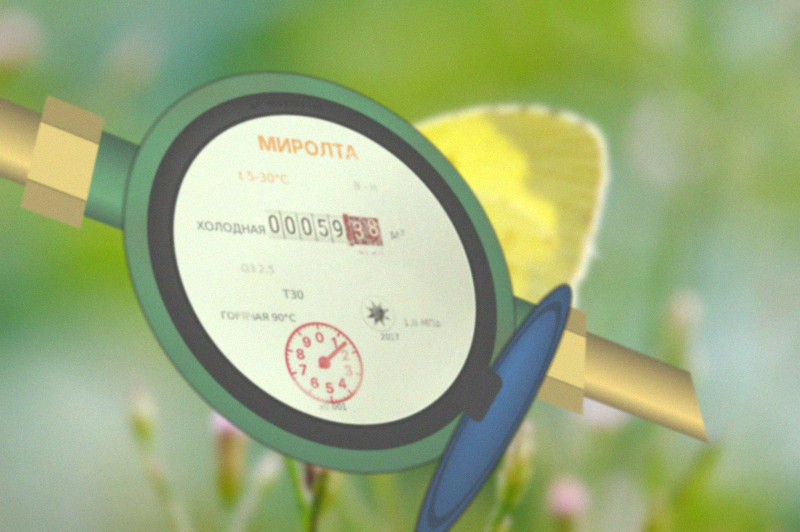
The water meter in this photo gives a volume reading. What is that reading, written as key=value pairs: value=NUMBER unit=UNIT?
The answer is value=59.381 unit=m³
